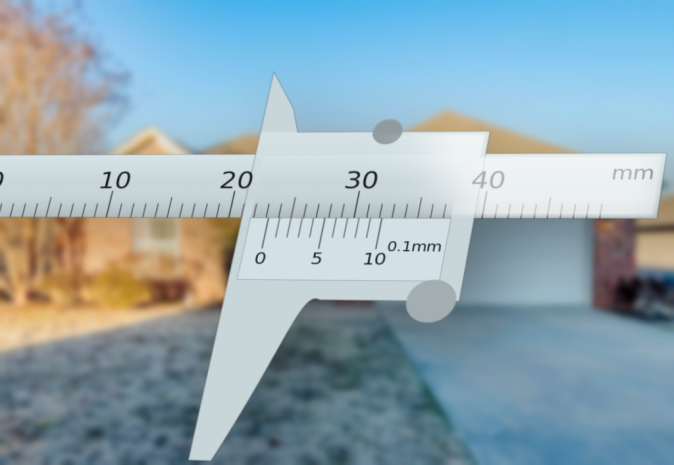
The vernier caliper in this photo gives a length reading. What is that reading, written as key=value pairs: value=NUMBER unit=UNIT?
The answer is value=23.2 unit=mm
